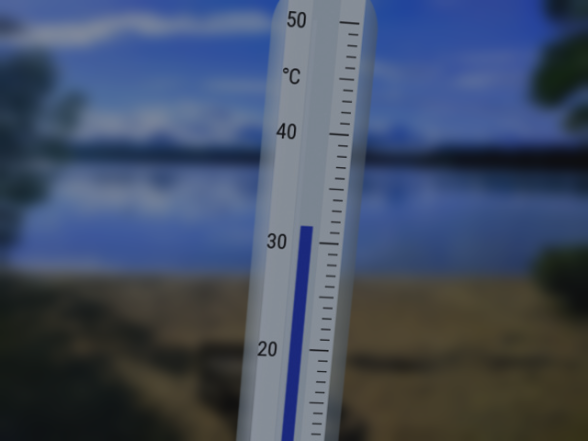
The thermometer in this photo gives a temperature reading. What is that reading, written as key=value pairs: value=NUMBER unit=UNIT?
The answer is value=31.5 unit=°C
